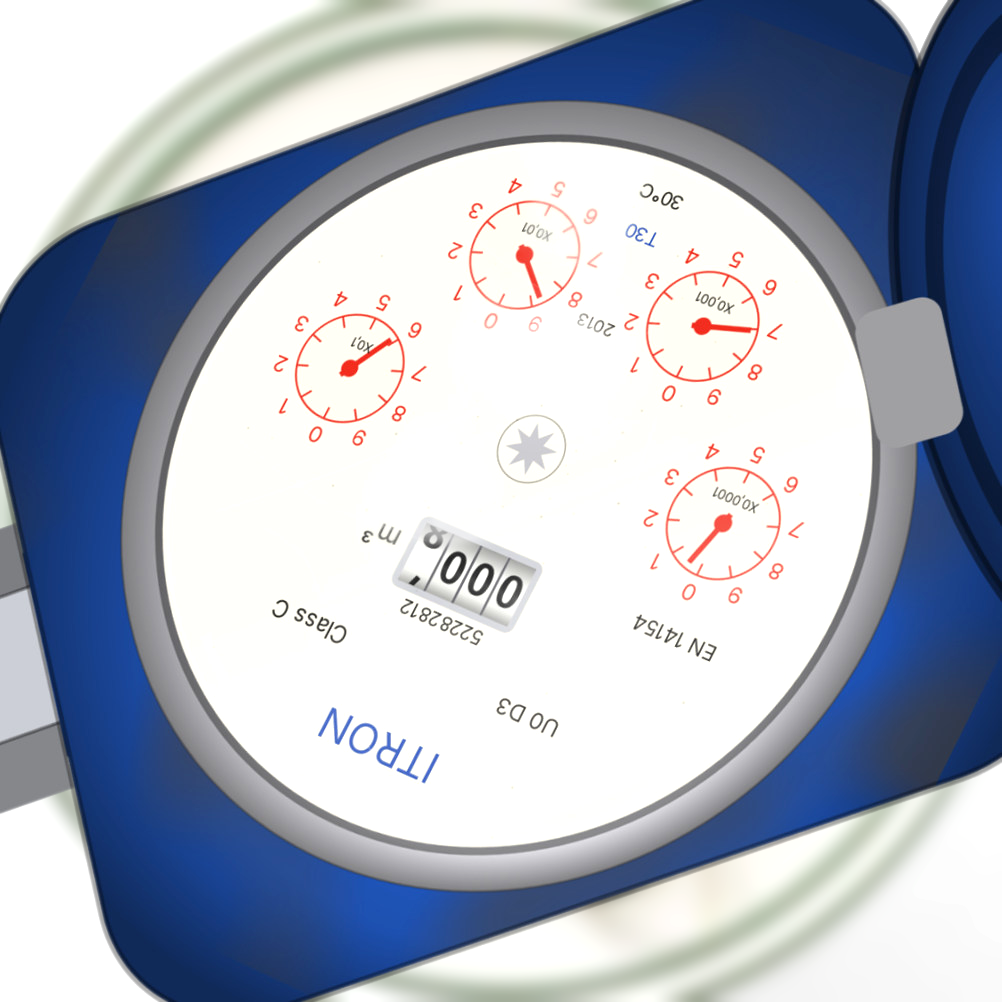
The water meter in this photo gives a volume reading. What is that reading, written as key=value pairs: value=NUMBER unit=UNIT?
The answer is value=7.5870 unit=m³
